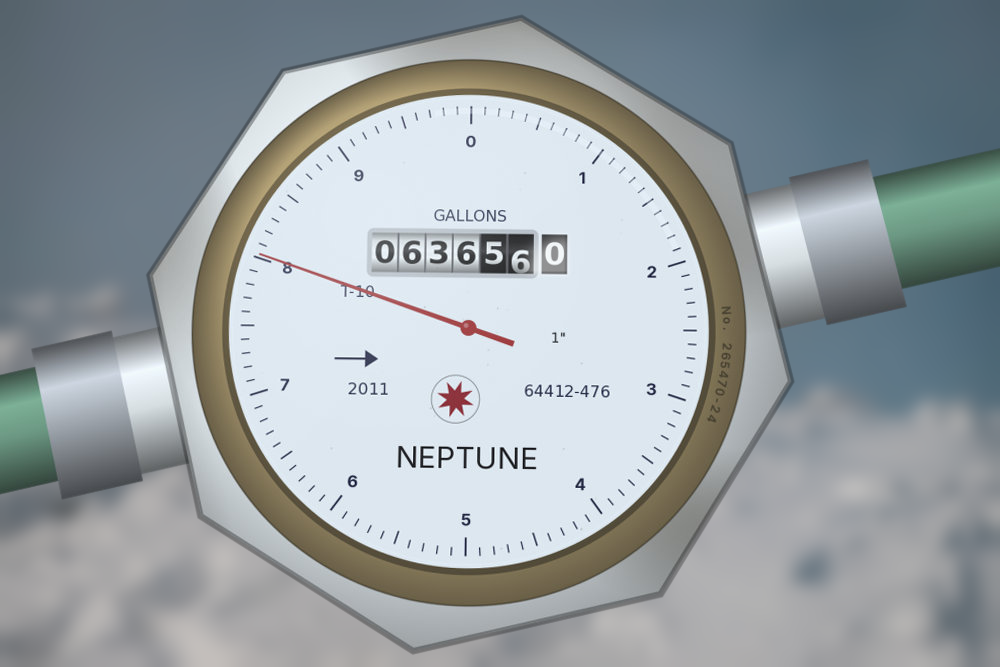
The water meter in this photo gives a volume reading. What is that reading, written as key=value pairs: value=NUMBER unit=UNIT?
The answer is value=636558.0 unit=gal
